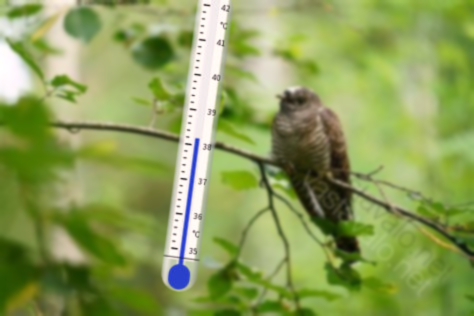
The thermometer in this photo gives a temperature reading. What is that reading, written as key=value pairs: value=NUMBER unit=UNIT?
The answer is value=38.2 unit=°C
